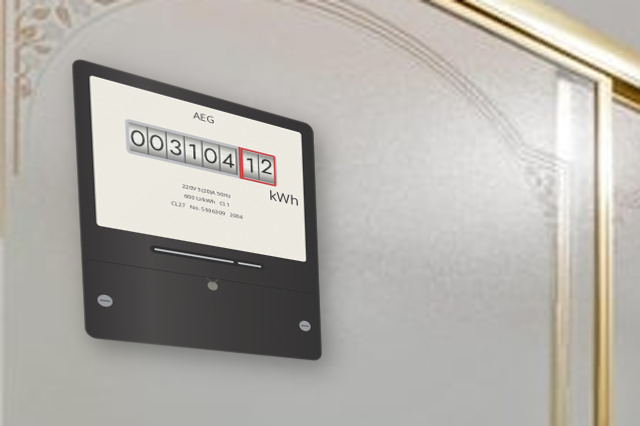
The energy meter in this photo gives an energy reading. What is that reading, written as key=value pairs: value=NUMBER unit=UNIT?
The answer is value=3104.12 unit=kWh
